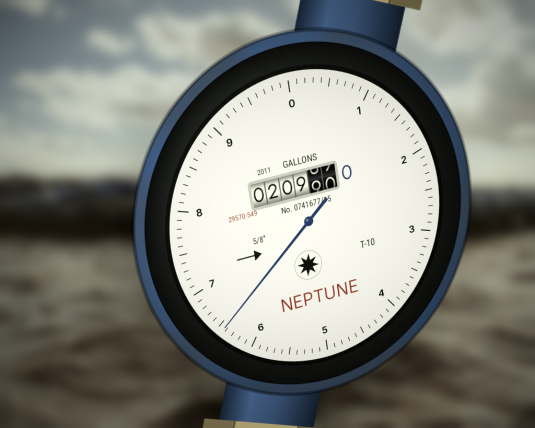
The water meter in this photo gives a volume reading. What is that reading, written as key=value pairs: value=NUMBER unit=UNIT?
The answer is value=209896.4 unit=gal
